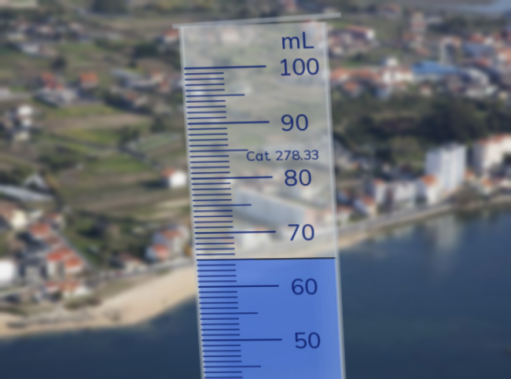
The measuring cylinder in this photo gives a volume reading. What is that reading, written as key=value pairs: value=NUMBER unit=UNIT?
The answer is value=65 unit=mL
